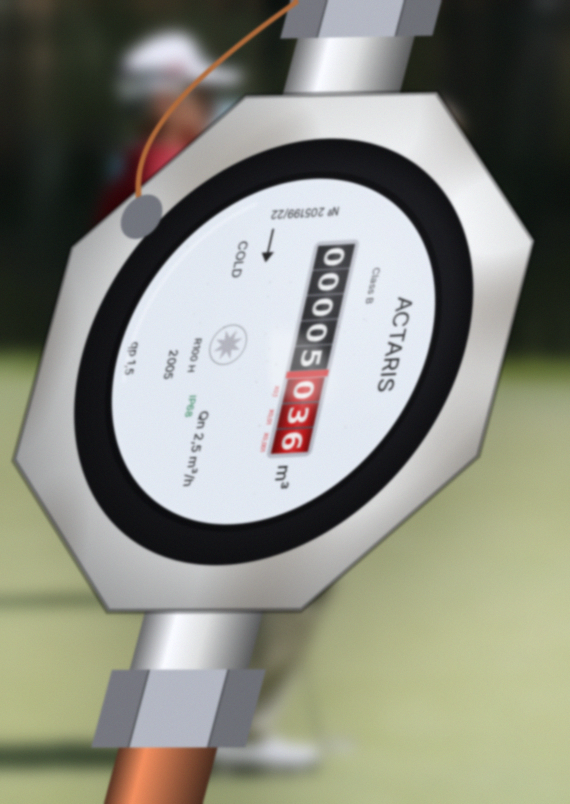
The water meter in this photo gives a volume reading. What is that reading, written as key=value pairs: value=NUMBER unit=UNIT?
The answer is value=5.036 unit=m³
